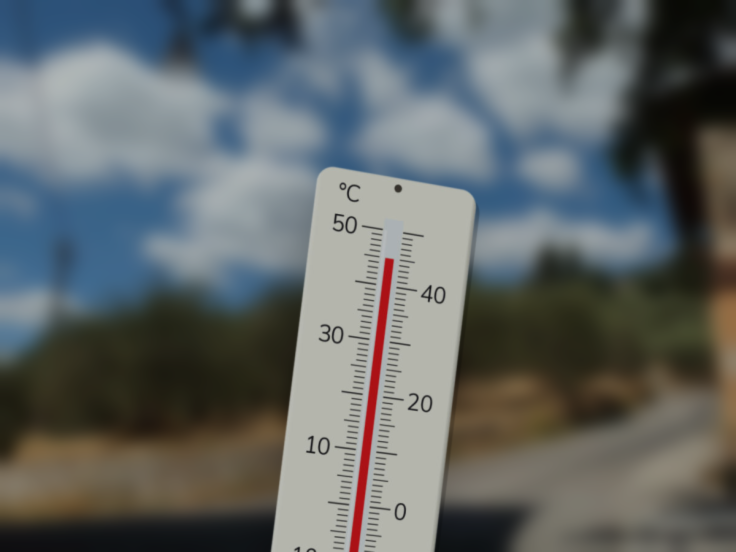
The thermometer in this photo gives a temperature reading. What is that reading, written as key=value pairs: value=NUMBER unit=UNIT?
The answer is value=45 unit=°C
